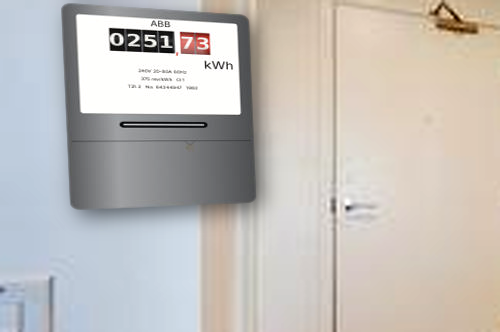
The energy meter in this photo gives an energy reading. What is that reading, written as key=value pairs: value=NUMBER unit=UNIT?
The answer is value=251.73 unit=kWh
